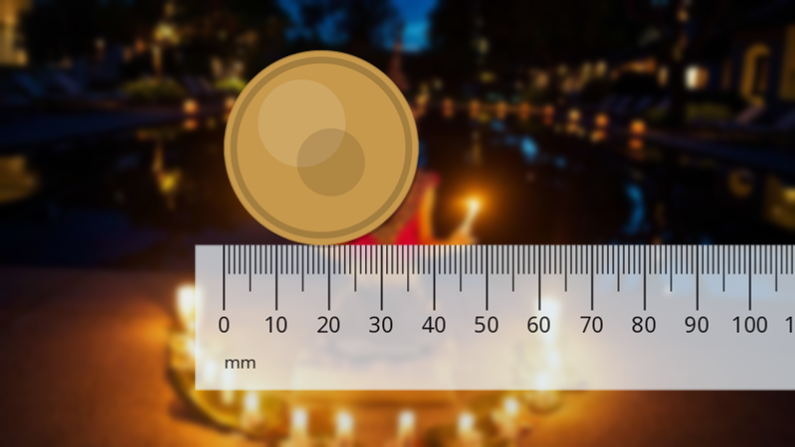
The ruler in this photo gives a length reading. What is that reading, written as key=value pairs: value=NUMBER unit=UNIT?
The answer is value=37 unit=mm
